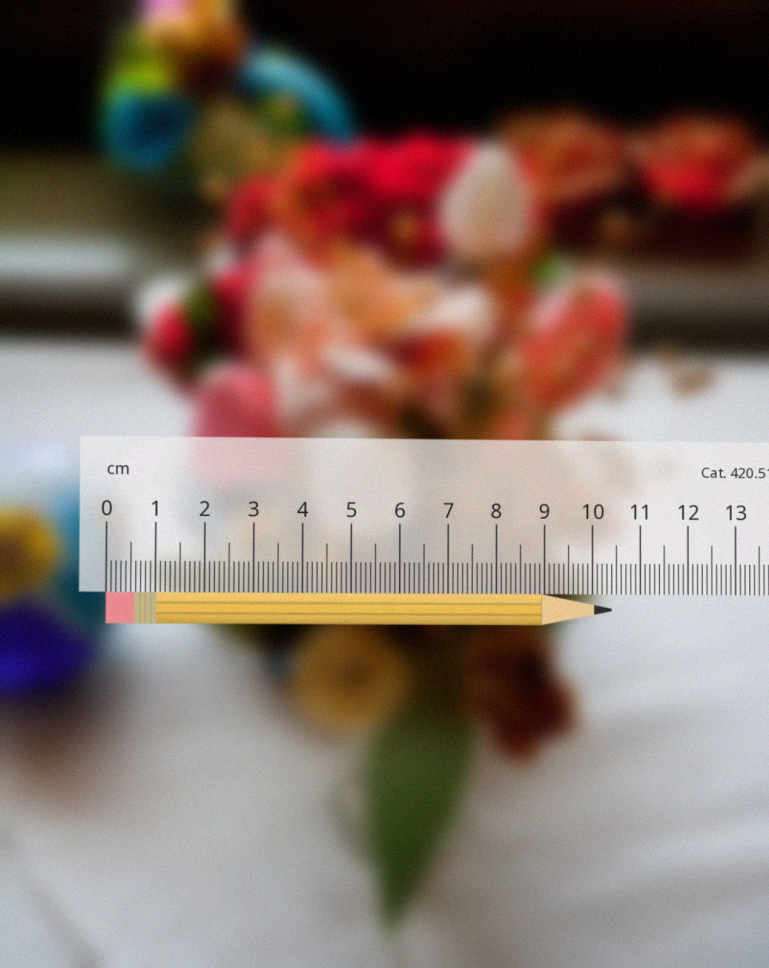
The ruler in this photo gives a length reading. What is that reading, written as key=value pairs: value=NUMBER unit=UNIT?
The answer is value=10.4 unit=cm
